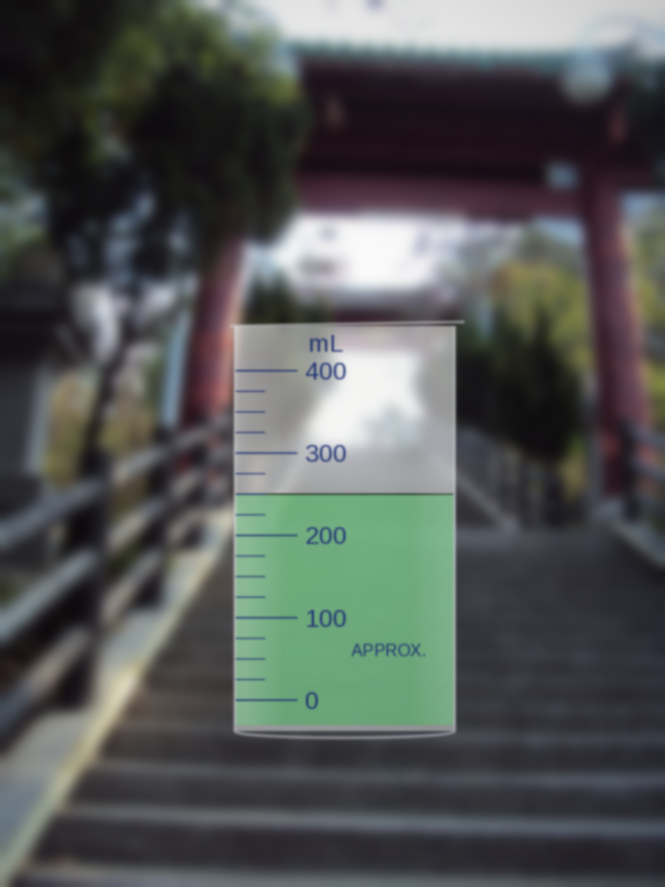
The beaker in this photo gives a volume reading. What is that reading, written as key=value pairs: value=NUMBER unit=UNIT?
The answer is value=250 unit=mL
